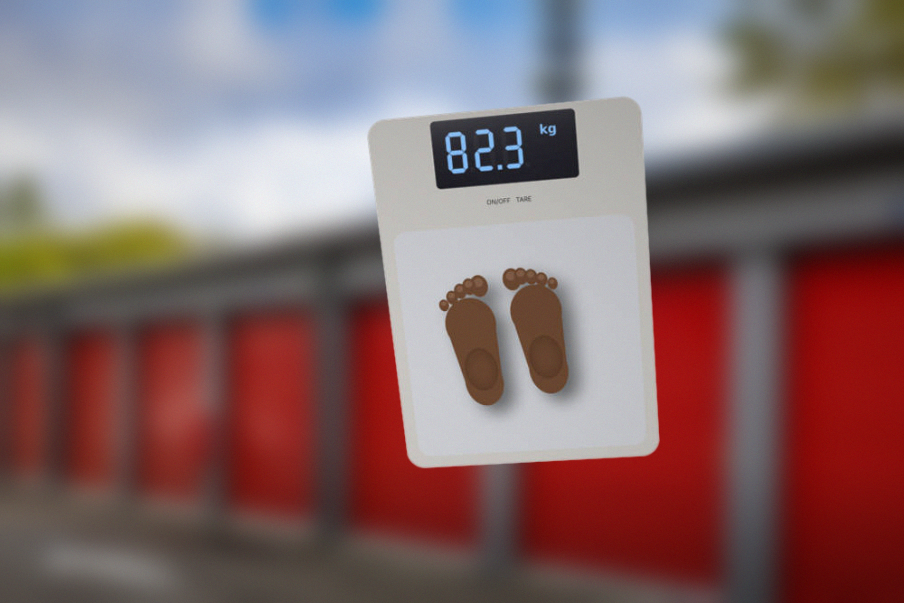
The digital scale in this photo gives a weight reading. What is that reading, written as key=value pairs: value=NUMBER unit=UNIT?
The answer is value=82.3 unit=kg
